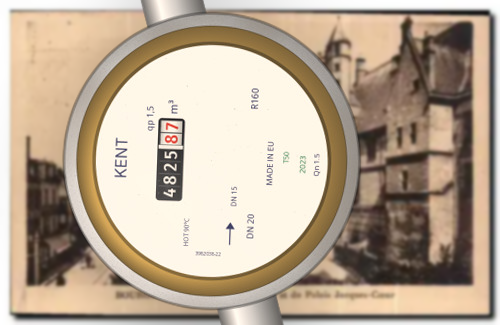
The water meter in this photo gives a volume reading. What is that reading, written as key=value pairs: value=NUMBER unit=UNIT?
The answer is value=4825.87 unit=m³
